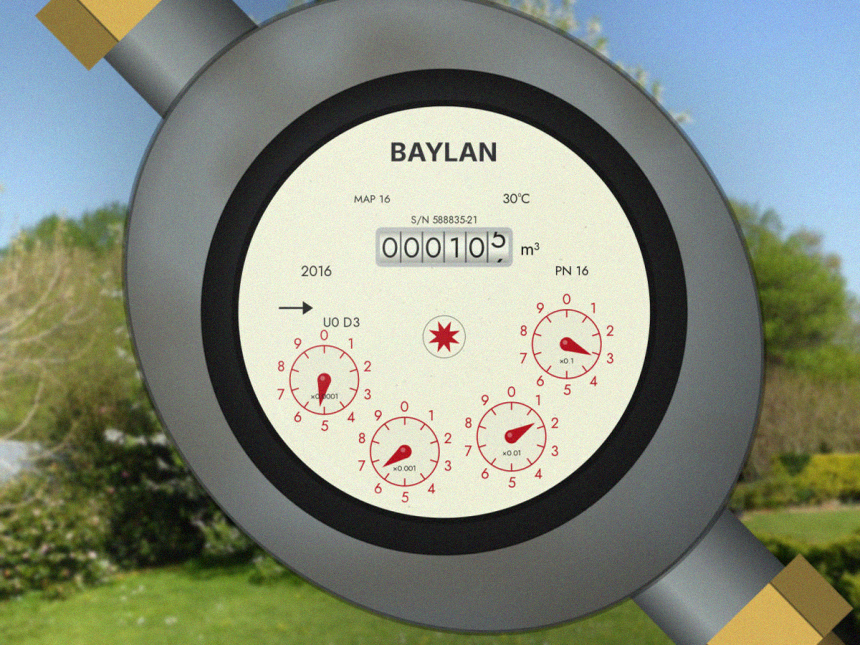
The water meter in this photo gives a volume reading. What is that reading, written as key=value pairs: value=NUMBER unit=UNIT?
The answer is value=105.3165 unit=m³
